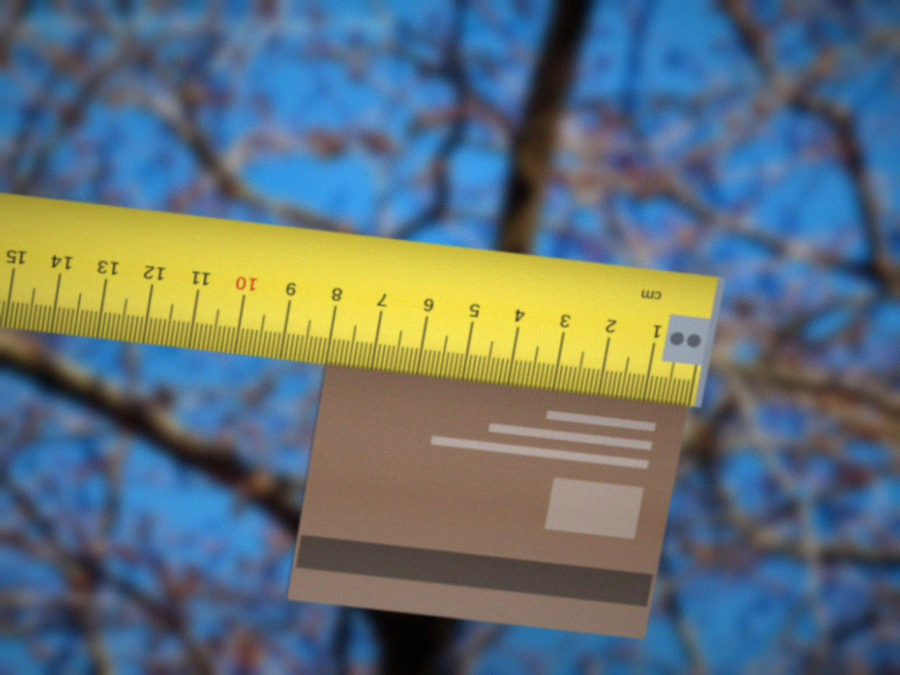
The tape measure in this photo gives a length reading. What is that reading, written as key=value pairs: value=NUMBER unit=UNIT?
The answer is value=8 unit=cm
